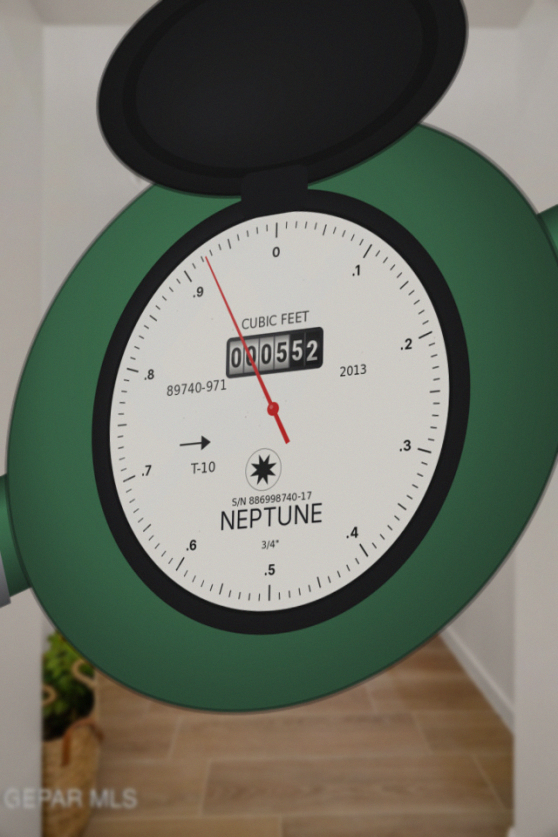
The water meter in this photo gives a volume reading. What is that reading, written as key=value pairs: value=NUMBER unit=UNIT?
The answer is value=551.92 unit=ft³
